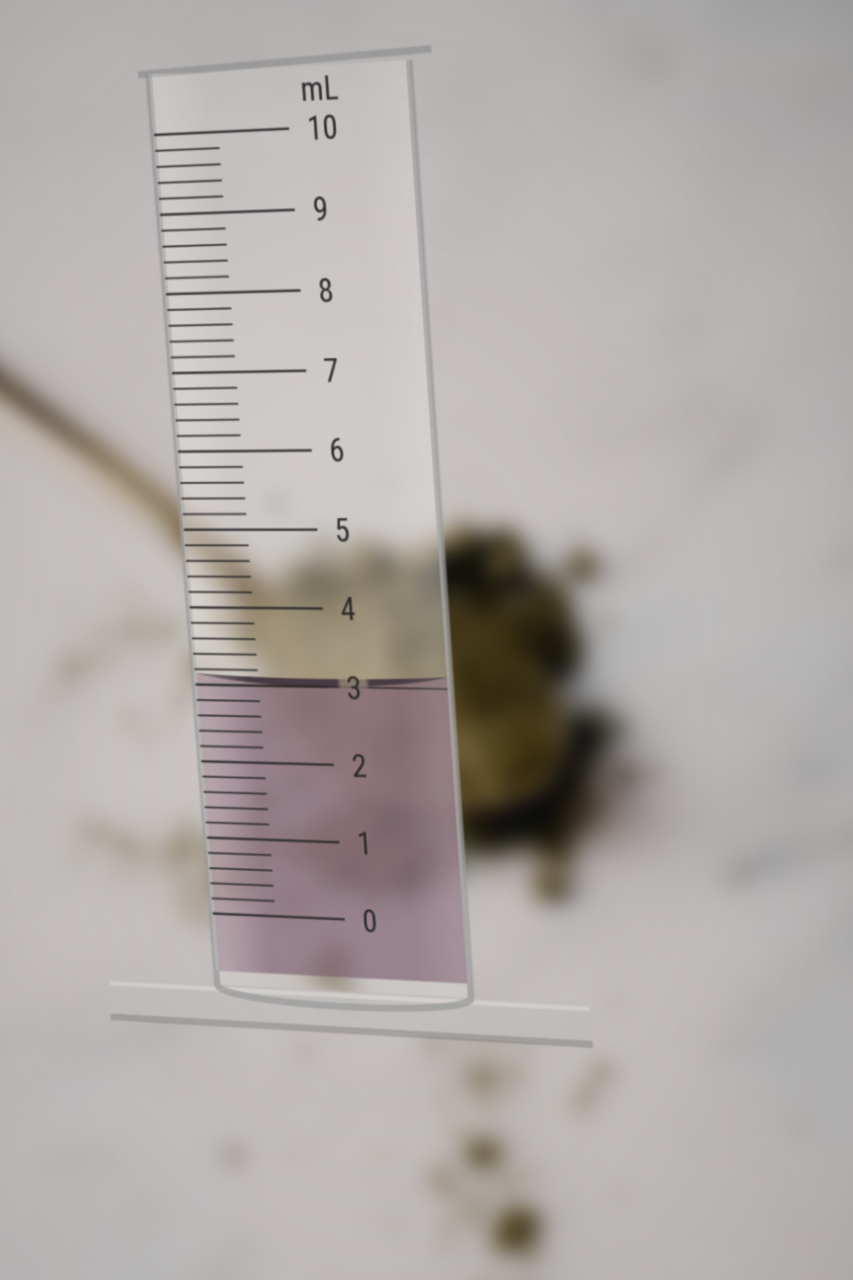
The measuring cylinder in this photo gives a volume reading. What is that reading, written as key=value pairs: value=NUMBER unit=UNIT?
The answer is value=3 unit=mL
